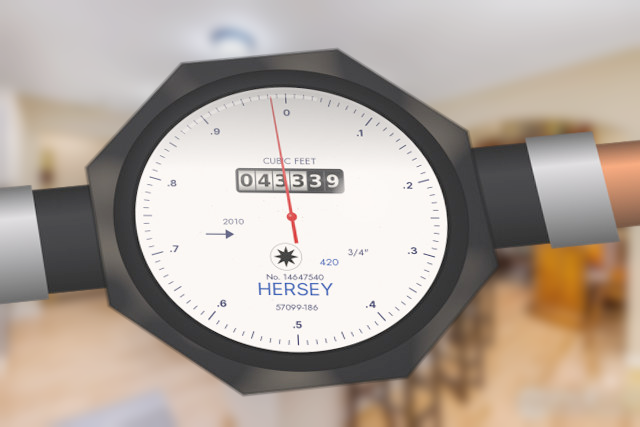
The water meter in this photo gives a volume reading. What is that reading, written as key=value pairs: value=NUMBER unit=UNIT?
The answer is value=43338.98 unit=ft³
